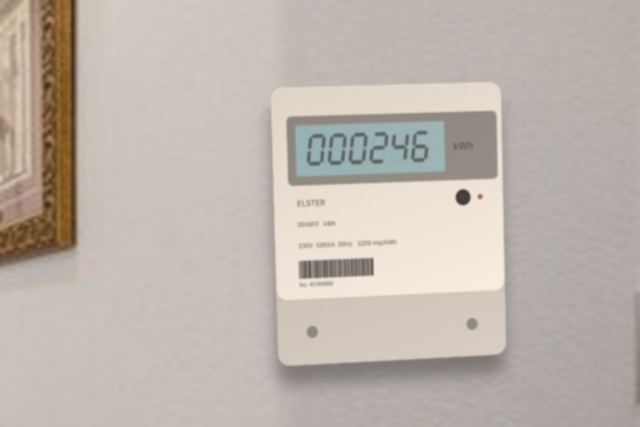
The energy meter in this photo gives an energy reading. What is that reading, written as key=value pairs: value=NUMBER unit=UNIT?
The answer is value=246 unit=kWh
